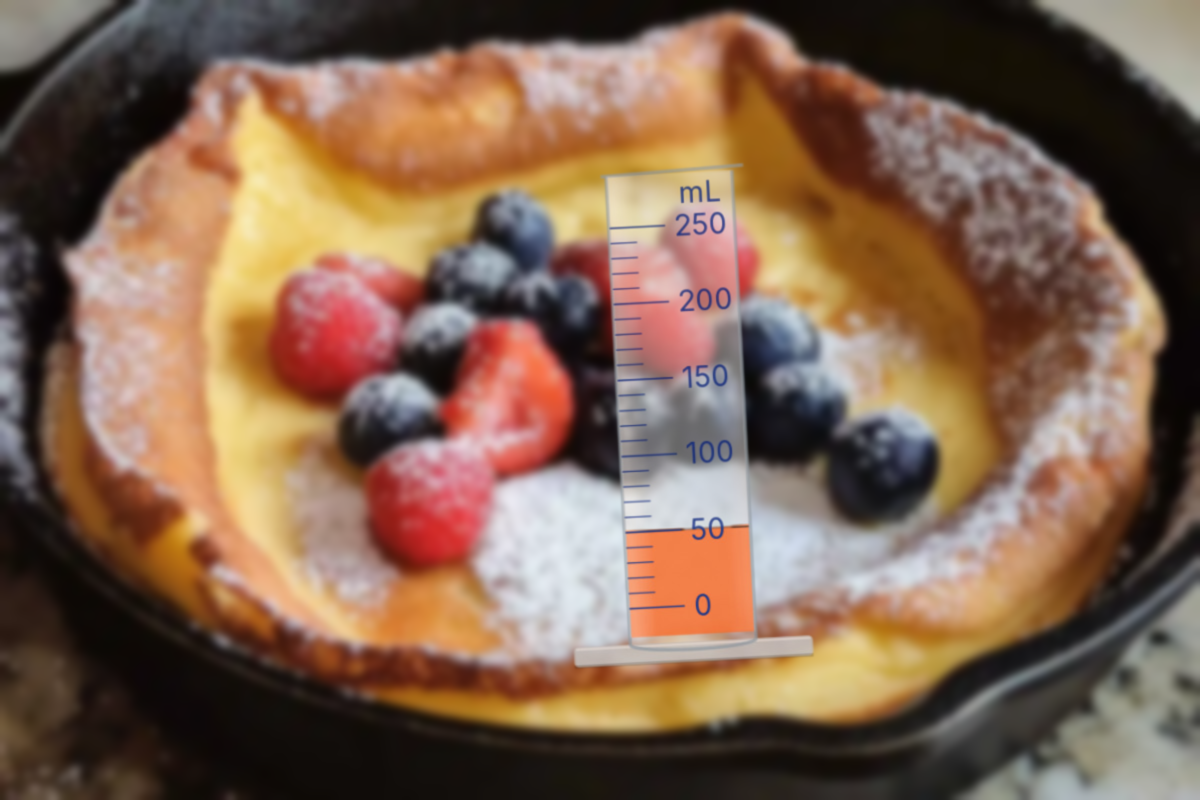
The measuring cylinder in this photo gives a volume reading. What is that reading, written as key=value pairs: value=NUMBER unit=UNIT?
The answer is value=50 unit=mL
